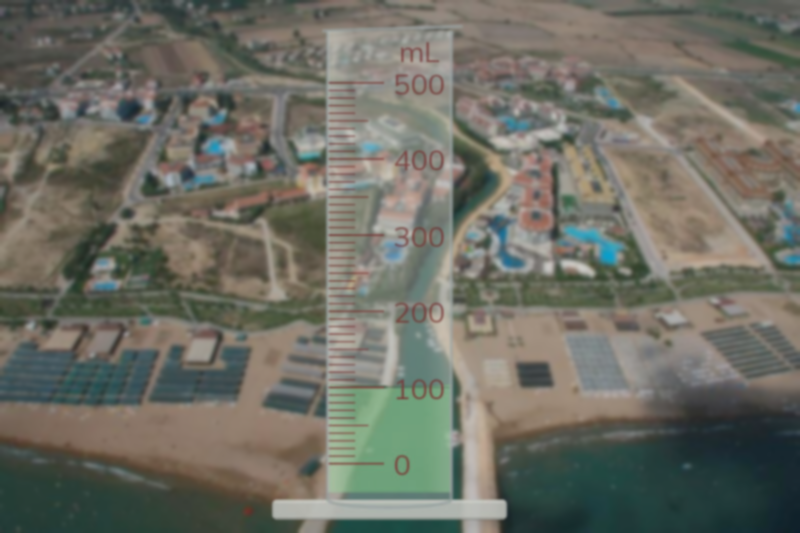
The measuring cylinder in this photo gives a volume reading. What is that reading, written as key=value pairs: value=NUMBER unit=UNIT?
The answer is value=100 unit=mL
